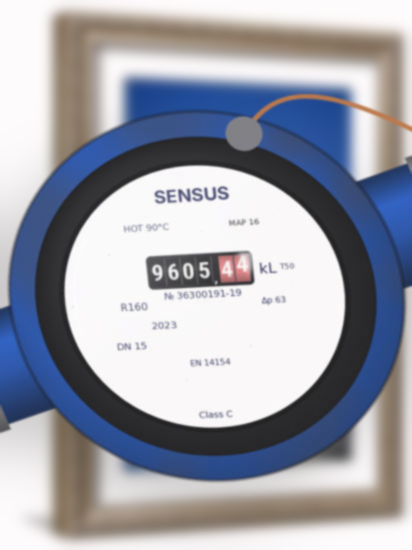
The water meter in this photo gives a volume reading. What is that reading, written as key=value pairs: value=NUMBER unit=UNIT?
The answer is value=9605.44 unit=kL
